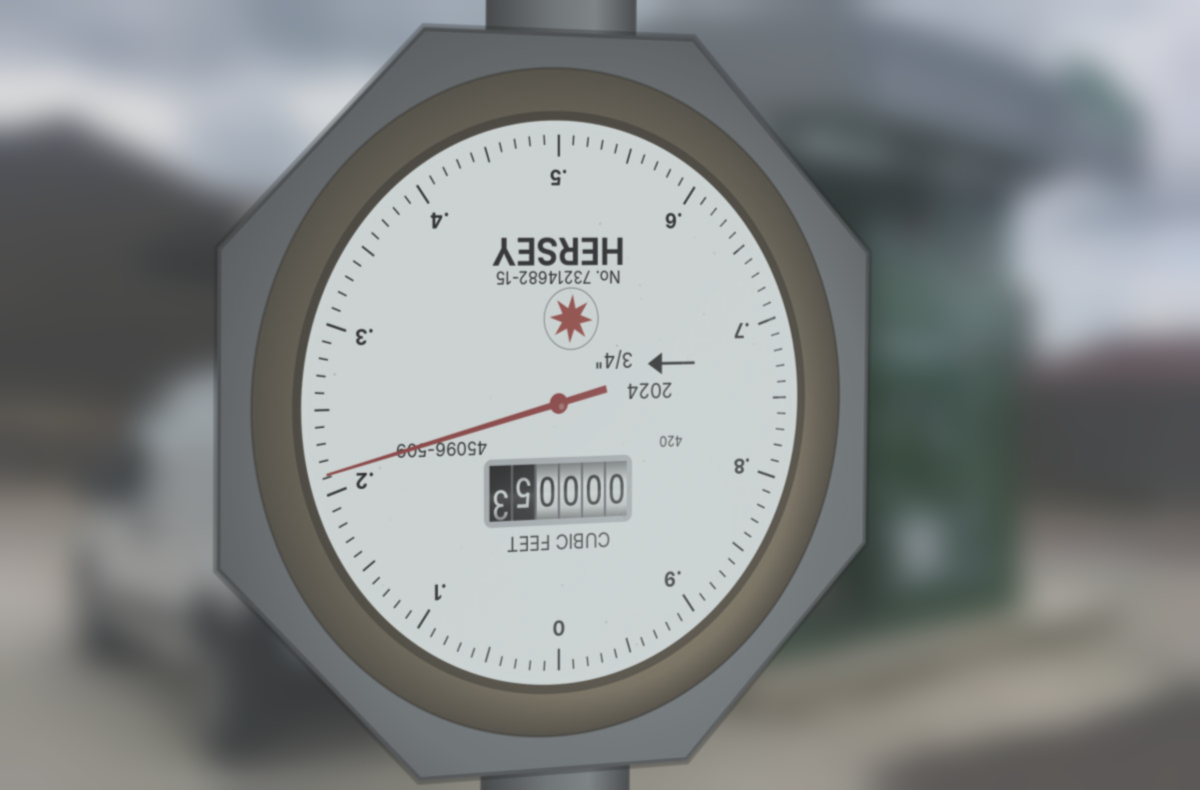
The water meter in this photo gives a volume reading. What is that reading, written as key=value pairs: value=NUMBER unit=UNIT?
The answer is value=53.21 unit=ft³
